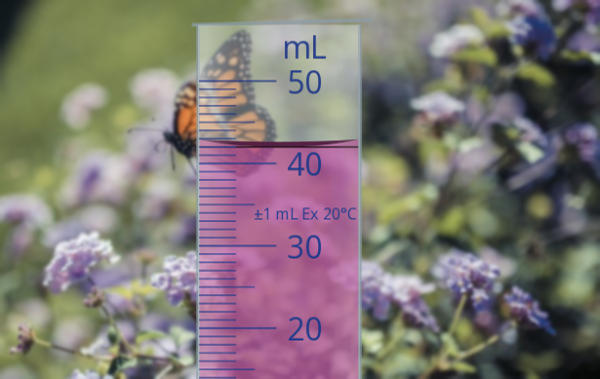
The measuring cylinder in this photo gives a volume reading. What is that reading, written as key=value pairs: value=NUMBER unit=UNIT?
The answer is value=42 unit=mL
